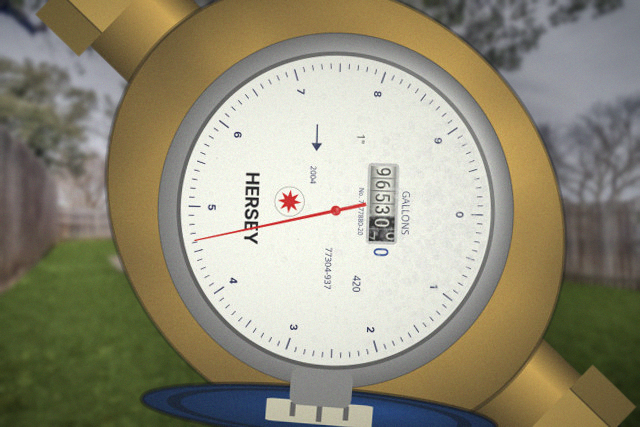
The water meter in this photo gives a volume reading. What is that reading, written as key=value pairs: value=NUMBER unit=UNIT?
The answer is value=9653064.6 unit=gal
